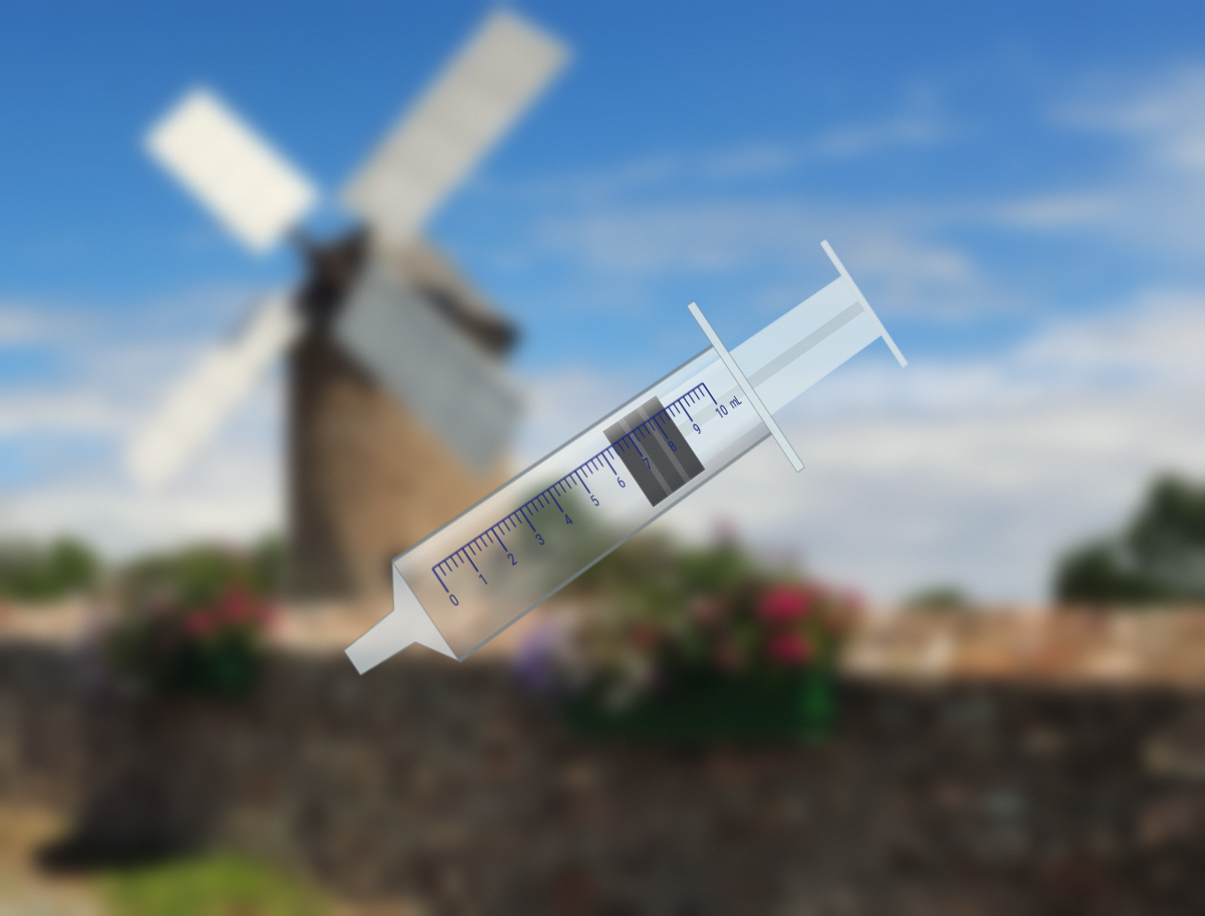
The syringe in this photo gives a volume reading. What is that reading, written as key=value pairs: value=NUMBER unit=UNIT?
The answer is value=6.4 unit=mL
